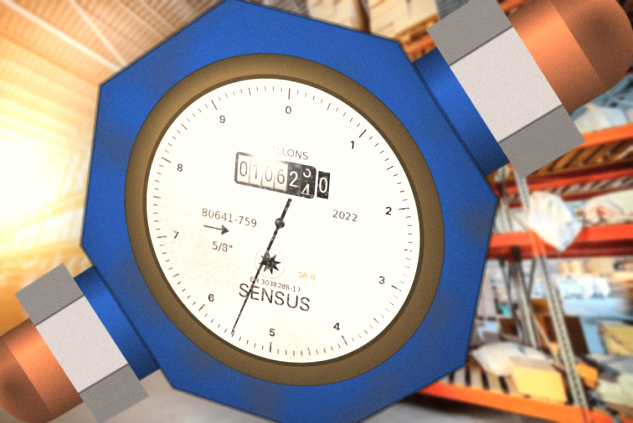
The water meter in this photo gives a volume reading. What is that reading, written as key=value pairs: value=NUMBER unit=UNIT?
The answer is value=106235.5 unit=gal
